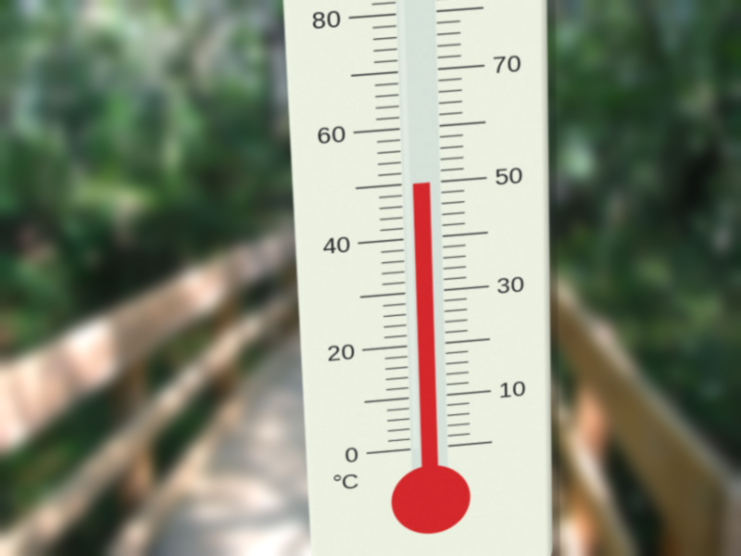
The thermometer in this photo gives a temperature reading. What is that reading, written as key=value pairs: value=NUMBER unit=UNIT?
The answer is value=50 unit=°C
